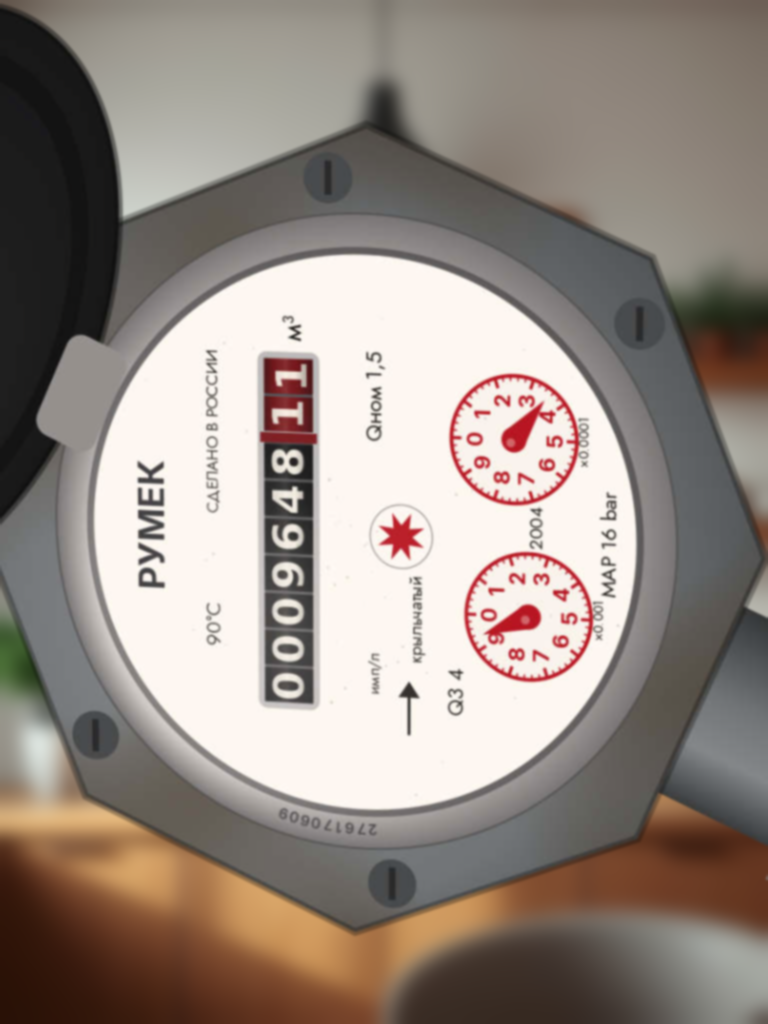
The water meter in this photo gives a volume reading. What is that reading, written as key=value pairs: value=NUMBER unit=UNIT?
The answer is value=9648.1093 unit=m³
